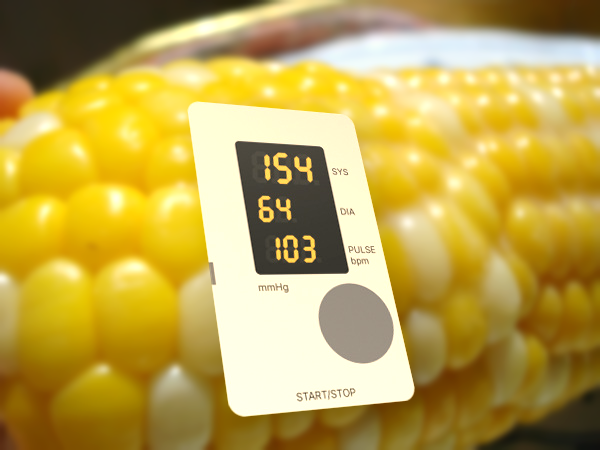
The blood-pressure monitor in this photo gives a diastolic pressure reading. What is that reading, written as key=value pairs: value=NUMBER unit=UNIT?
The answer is value=64 unit=mmHg
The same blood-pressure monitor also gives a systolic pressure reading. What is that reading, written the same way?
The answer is value=154 unit=mmHg
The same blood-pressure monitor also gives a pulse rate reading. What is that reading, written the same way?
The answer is value=103 unit=bpm
